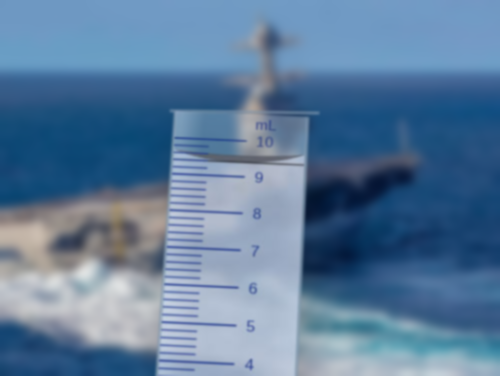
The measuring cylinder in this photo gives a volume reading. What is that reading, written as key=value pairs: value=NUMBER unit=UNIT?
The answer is value=9.4 unit=mL
